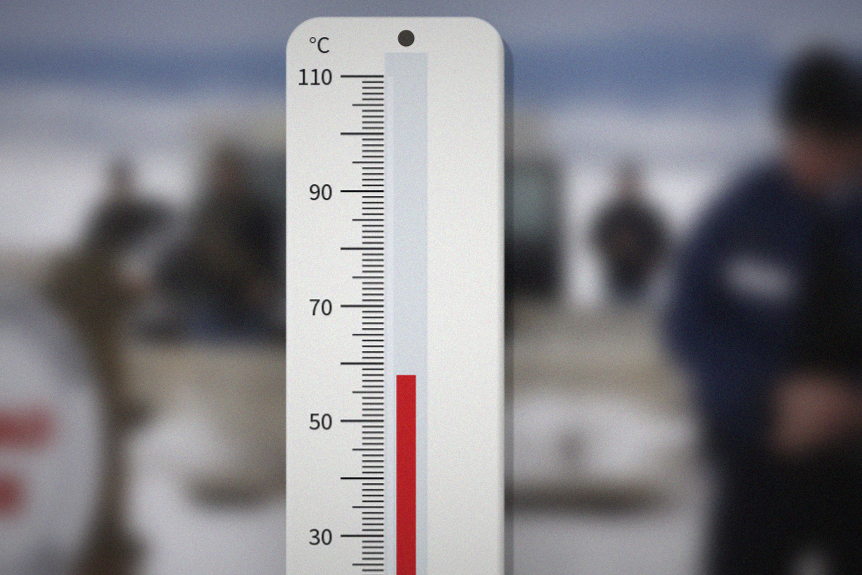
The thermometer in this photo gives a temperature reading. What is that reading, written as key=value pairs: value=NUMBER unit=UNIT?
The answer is value=58 unit=°C
